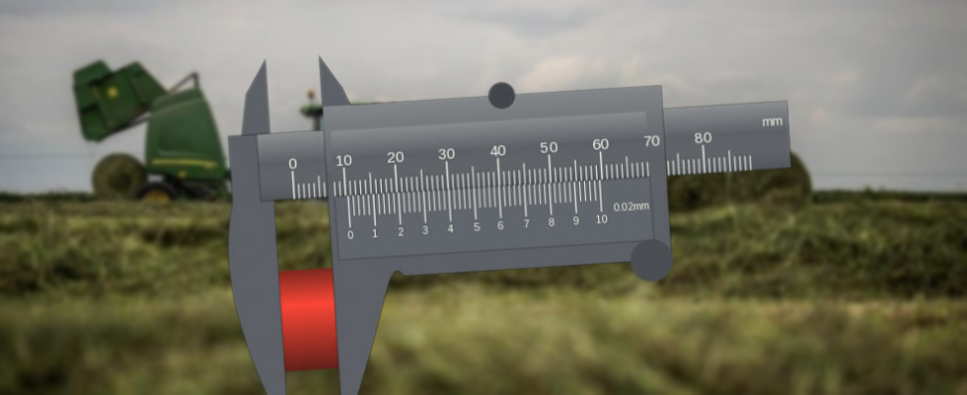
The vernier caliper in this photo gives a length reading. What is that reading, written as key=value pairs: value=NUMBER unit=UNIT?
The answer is value=10.5 unit=mm
